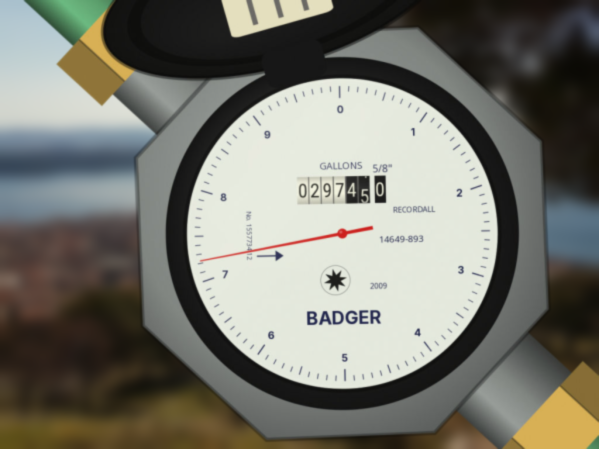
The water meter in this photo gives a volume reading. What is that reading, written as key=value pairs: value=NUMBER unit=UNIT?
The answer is value=297447.2 unit=gal
